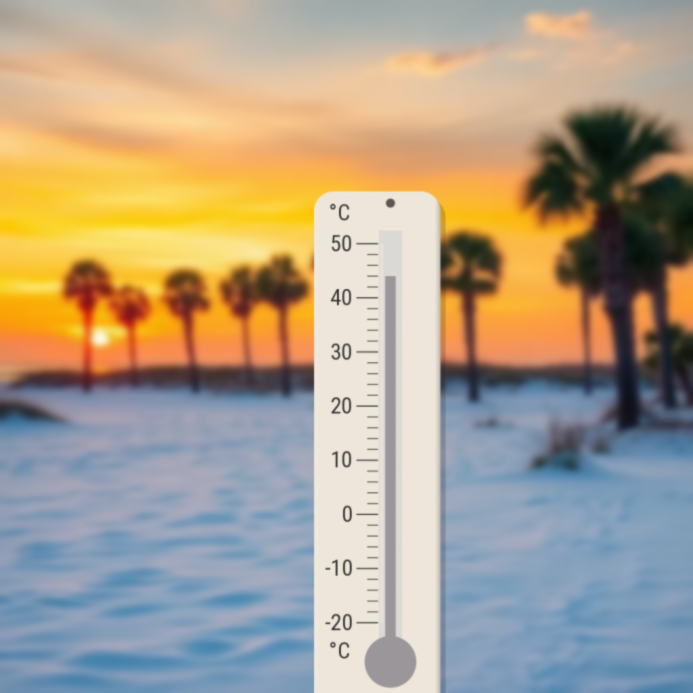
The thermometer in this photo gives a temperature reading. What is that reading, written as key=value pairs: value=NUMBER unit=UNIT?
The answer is value=44 unit=°C
